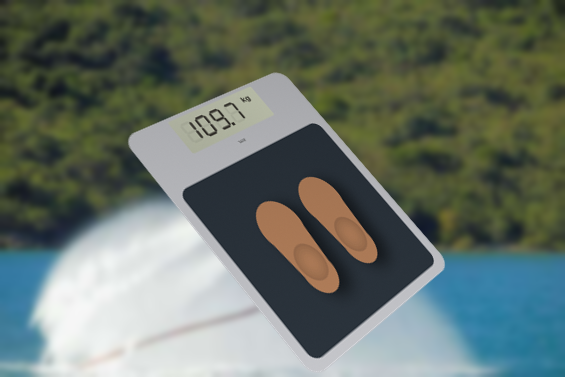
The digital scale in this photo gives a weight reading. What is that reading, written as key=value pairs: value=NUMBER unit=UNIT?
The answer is value=109.7 unit=kg
